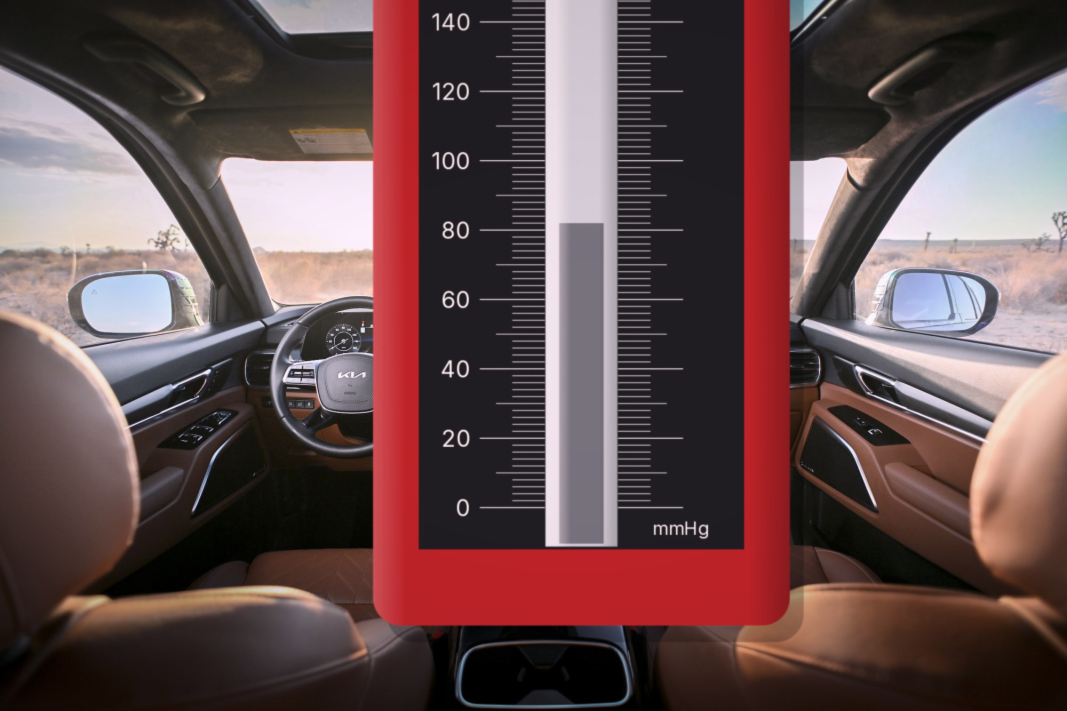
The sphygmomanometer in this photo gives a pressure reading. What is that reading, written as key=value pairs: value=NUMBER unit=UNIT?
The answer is value=82 unit=mmHg
